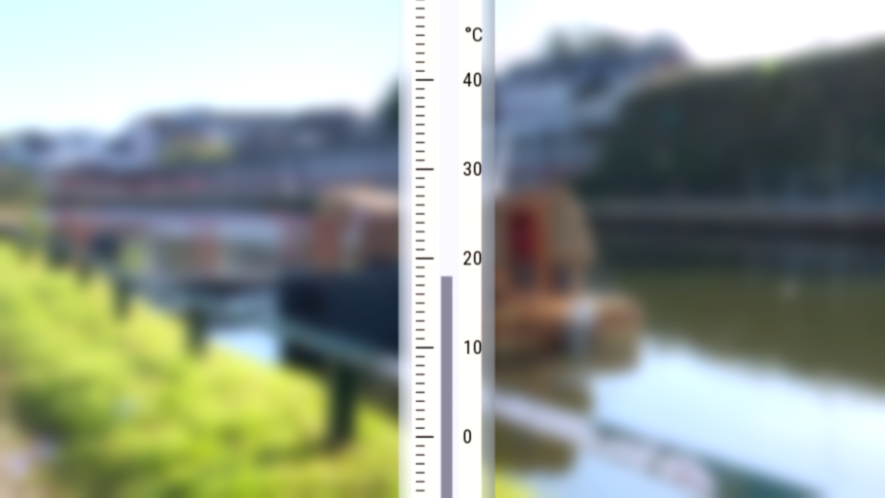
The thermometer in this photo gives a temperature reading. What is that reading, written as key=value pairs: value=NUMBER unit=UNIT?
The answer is value=18 unit=°C
